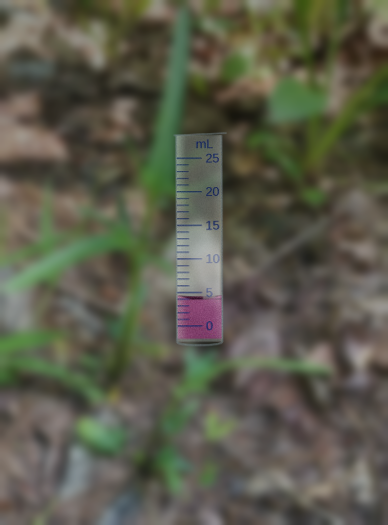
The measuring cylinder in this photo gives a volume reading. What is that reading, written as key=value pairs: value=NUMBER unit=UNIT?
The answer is value=4 unit=mL
